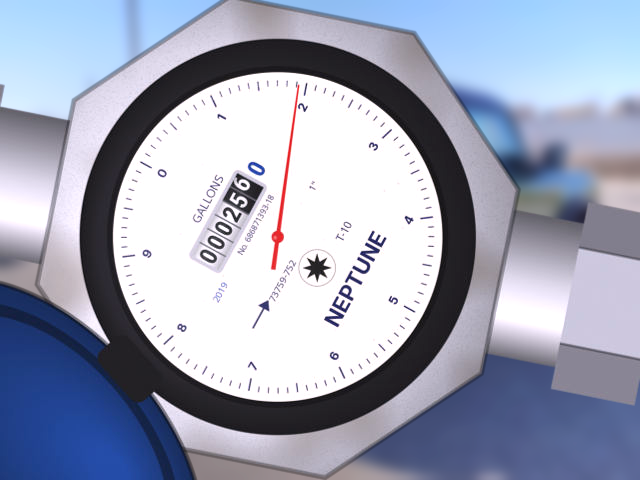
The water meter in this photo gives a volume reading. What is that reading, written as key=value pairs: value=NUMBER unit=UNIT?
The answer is value=2561.9 unit=gal
